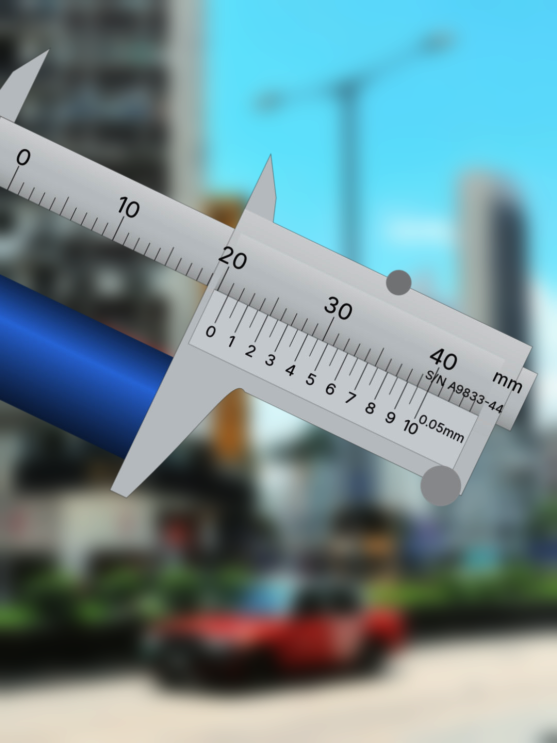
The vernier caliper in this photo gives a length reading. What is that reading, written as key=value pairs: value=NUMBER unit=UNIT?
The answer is value=21.0 unit=mm
